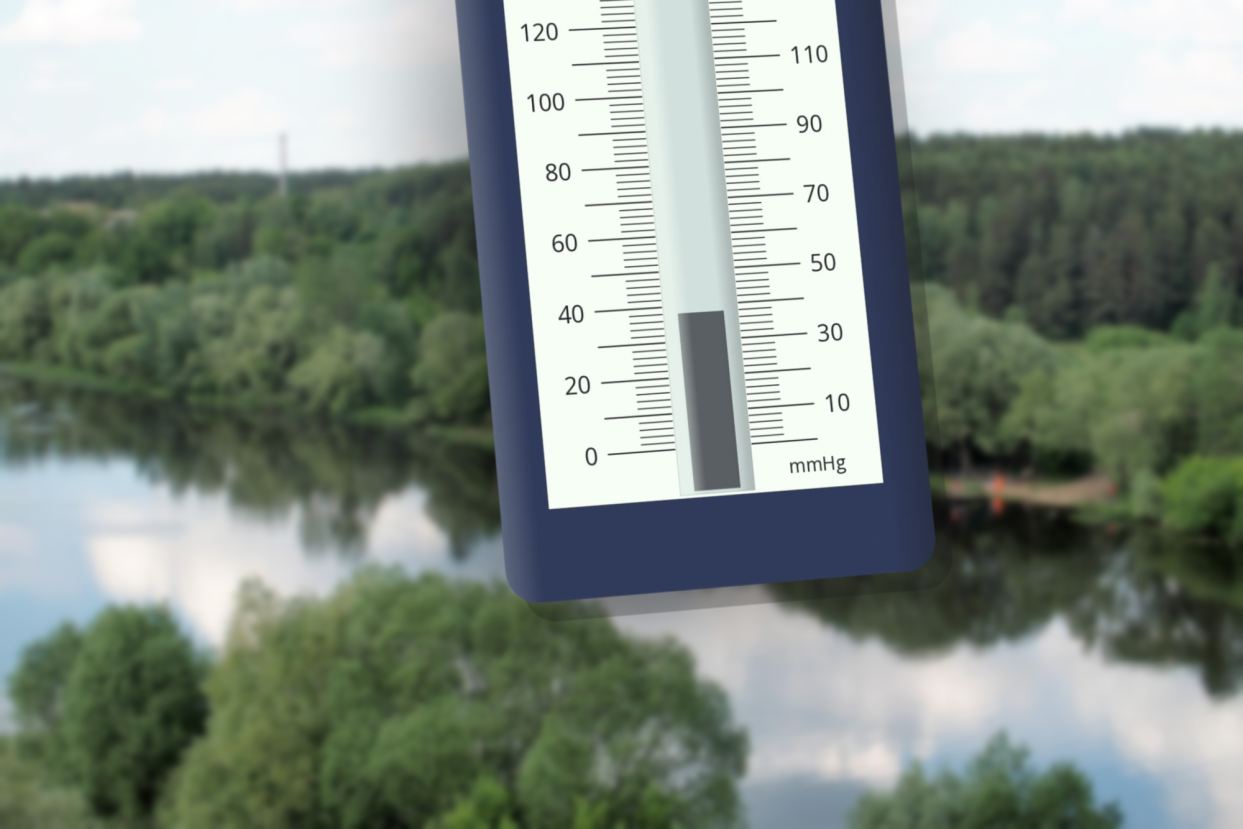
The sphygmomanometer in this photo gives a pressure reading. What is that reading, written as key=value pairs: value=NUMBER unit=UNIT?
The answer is value=38 unit=mmHg
